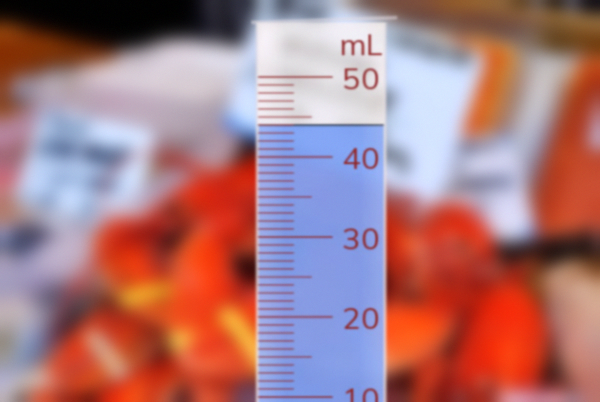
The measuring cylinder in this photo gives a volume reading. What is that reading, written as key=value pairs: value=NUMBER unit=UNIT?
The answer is value=44 unit=mL
